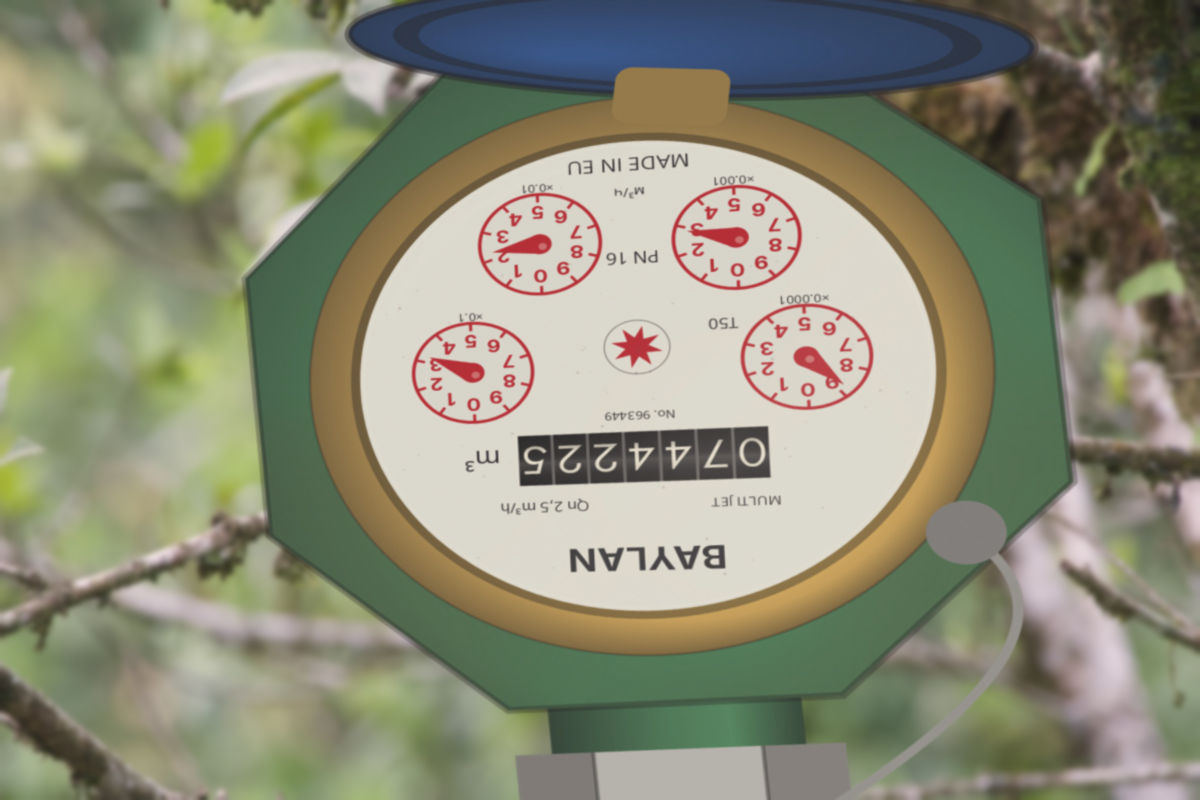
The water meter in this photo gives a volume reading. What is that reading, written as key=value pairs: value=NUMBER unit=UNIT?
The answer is value=744225.3228 unit=m³
